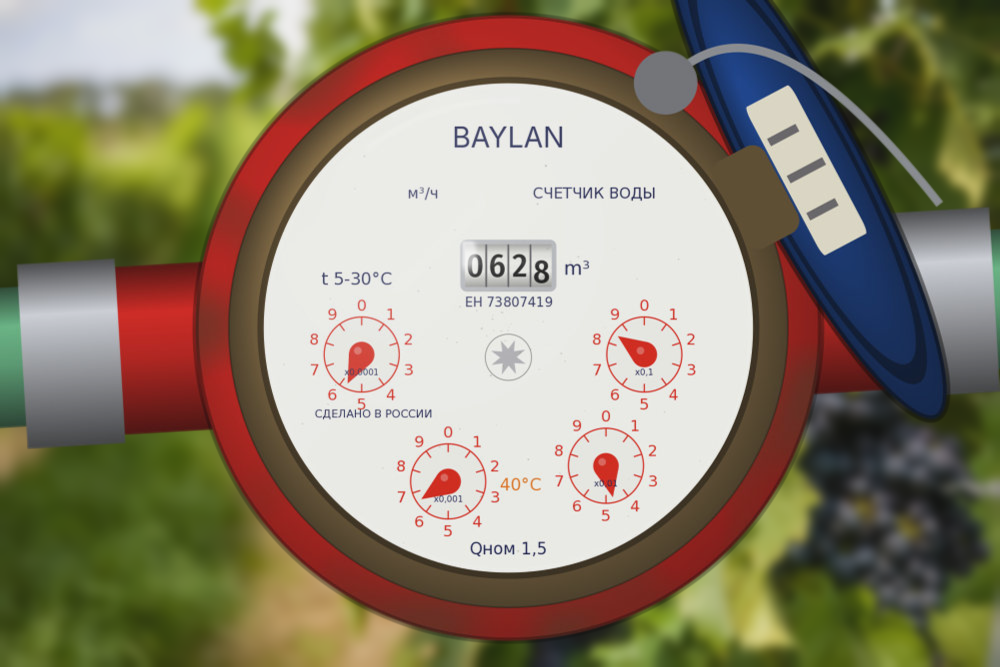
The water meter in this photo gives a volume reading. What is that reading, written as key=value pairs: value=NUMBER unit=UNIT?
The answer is value=627.8465 unit=m³
